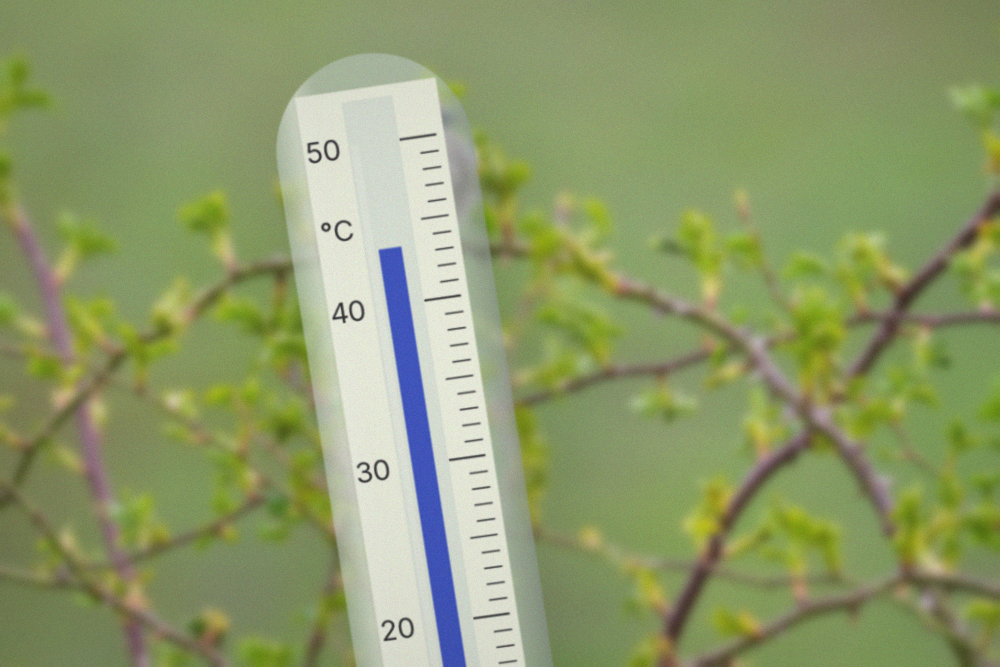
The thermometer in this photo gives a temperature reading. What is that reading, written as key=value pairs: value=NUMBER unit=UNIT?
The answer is value=43.5 unit=°C
